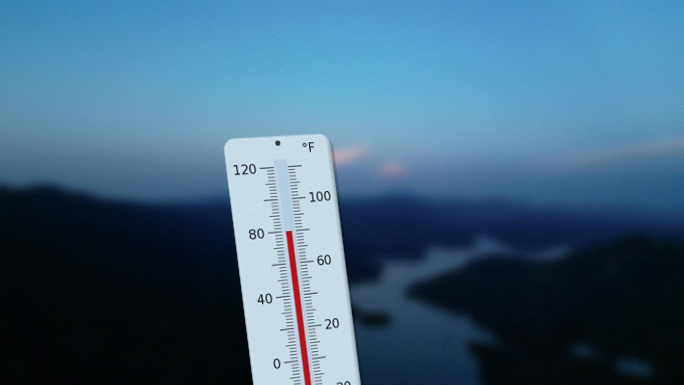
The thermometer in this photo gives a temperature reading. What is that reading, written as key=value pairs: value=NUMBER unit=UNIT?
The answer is value=80 unit=°F
